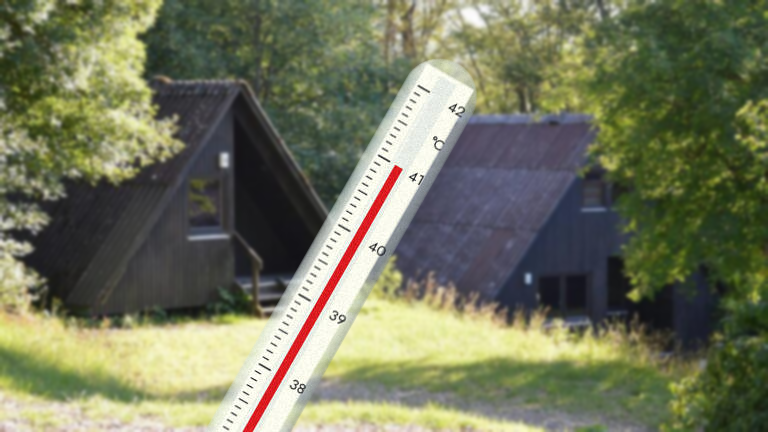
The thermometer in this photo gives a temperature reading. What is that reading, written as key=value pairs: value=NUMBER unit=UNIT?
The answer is value=41 unit=°C
